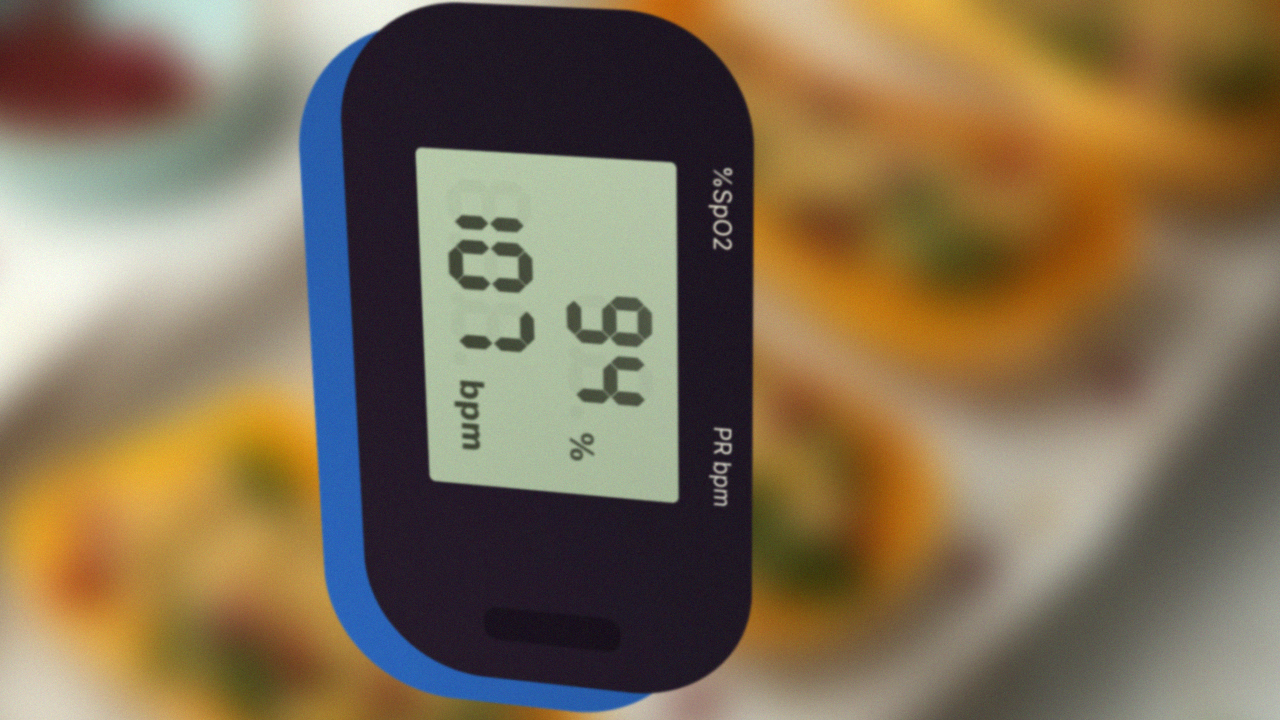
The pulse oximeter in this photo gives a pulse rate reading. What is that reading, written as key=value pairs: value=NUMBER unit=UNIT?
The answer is value=107 unit=bpm
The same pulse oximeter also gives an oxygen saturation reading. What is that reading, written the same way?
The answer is value=94 unit=%
